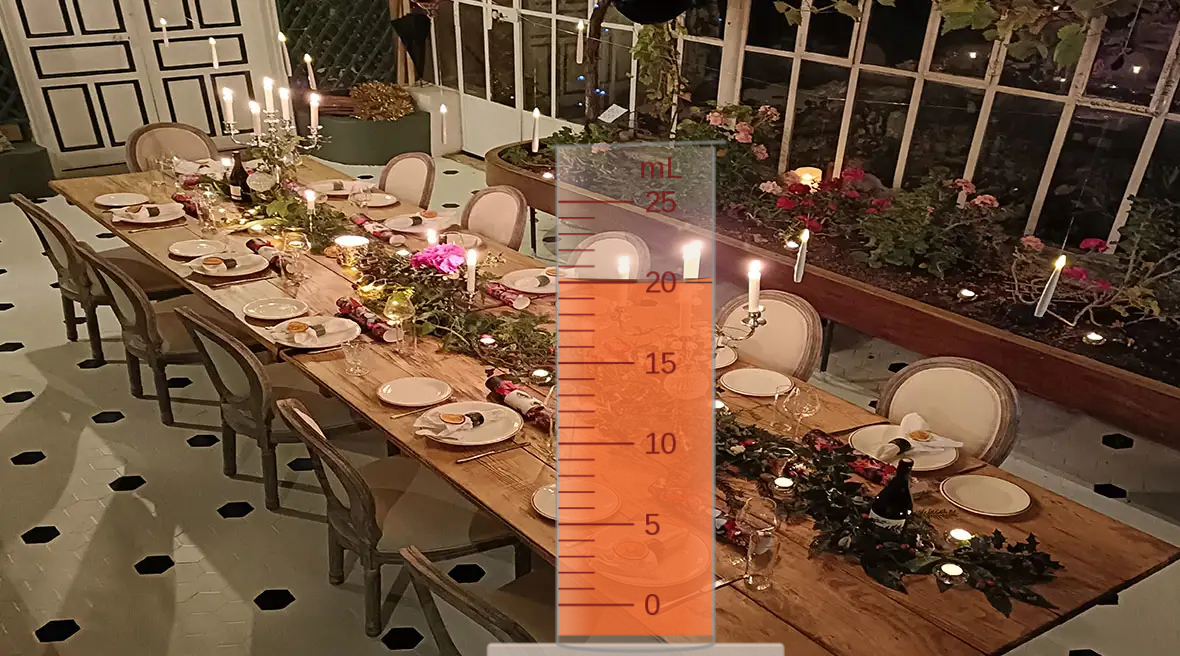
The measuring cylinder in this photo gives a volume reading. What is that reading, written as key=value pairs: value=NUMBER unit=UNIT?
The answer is value=20 unit=mL
